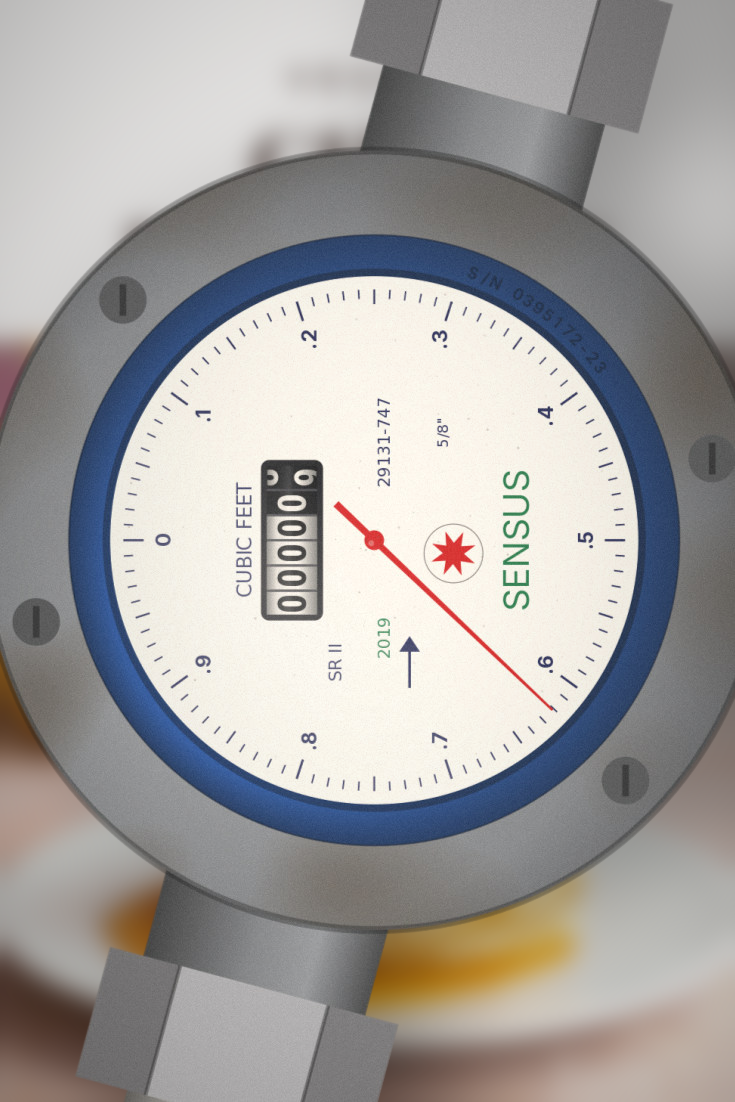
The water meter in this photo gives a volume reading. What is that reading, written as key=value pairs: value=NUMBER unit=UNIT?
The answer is value=8.62 unit=ft³
